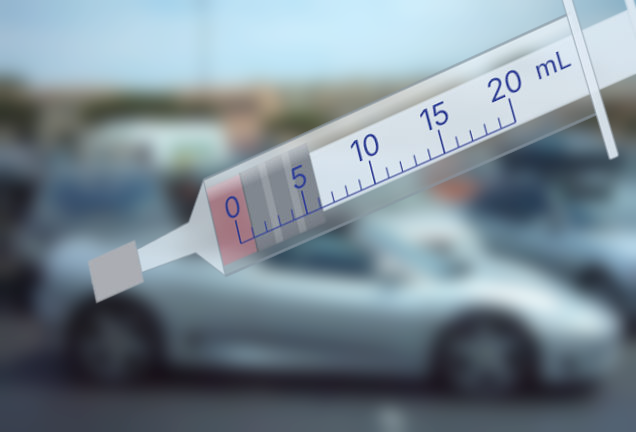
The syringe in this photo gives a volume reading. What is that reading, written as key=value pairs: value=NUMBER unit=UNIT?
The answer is value=1 unit=mL
